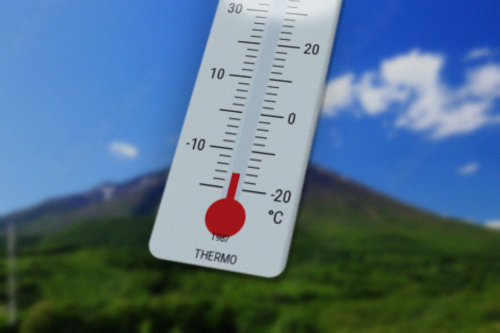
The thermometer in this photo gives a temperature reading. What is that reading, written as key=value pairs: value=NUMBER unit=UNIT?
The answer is value=-16 unit=°C
